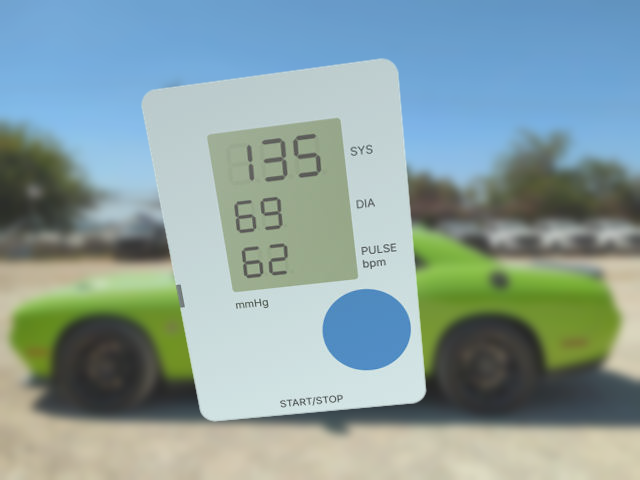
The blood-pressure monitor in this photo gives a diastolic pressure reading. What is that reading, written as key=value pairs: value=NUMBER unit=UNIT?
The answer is value=69 unit=mmHg
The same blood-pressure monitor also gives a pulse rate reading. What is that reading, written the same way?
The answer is value=62 unit=bpm
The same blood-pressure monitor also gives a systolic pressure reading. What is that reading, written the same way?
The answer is value=135 unit=mmHg
